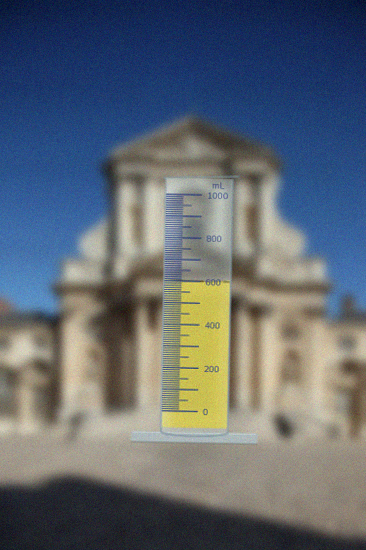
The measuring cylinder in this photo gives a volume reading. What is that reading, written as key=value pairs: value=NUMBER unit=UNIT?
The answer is value=600 unit=mL
